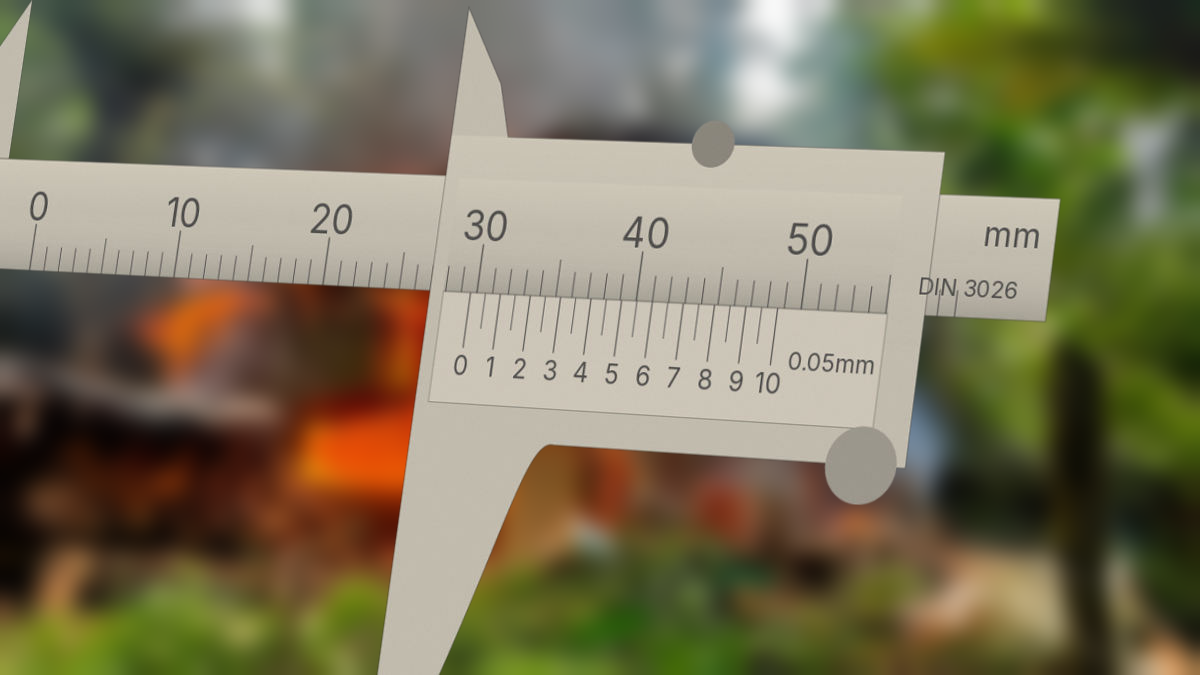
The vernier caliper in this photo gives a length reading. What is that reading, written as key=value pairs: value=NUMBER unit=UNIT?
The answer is value=29.6 unit=mm
